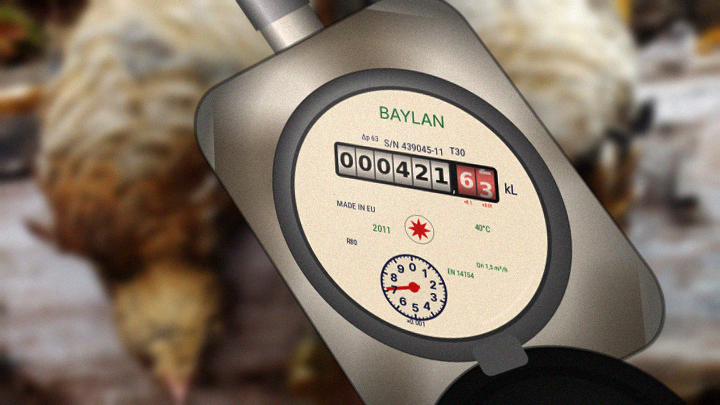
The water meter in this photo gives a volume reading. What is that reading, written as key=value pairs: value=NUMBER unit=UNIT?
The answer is value=421.627 unit=kL
